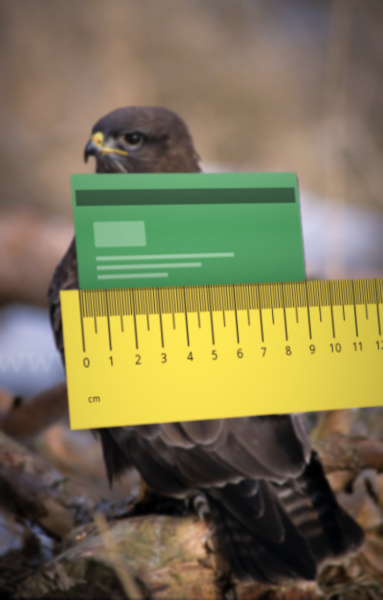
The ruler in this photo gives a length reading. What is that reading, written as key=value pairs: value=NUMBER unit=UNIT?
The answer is value=9 unit=cm
